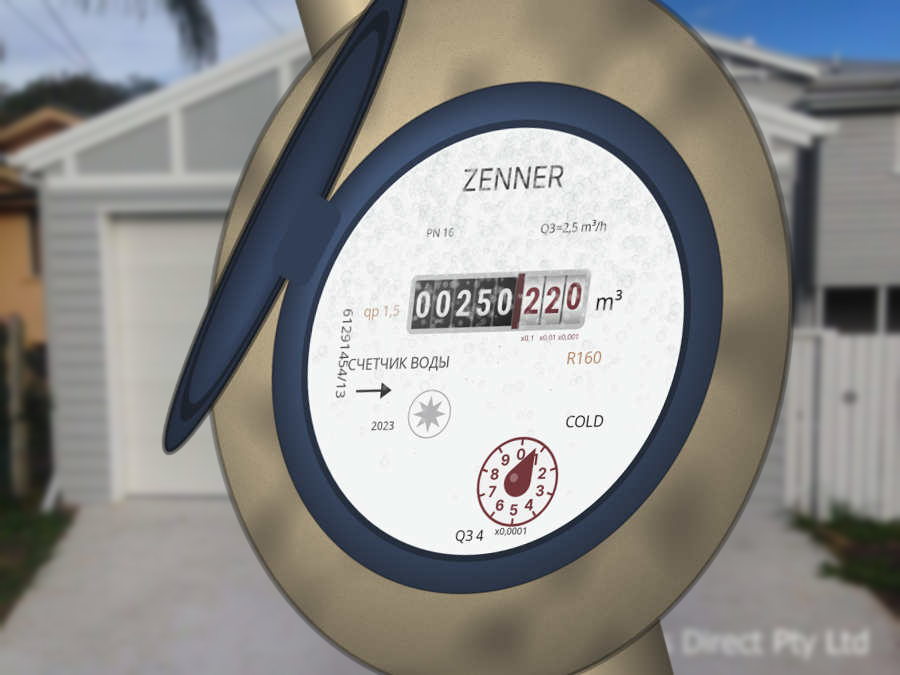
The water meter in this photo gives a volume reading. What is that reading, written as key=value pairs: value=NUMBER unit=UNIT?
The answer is value=250.2200 unit=m³
